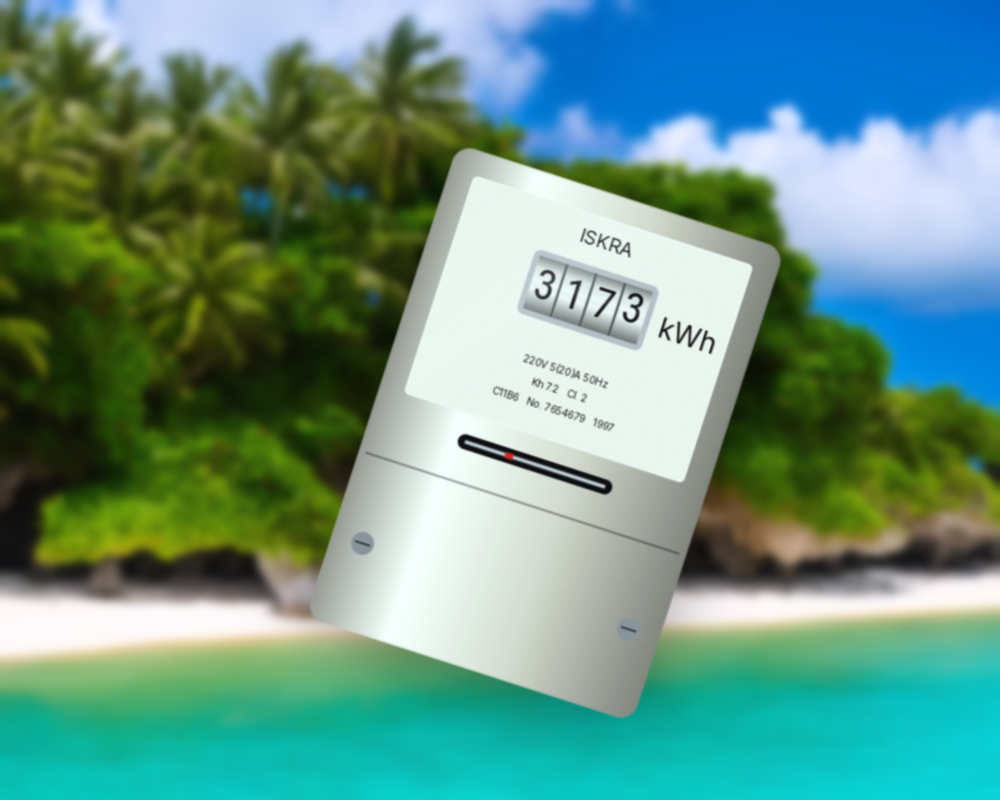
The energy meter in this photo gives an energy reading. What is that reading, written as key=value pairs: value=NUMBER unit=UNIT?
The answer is value=3173 unit=kWh
